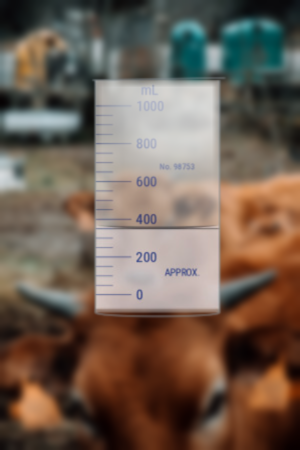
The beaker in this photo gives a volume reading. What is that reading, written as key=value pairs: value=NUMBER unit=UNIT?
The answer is value=350 unit=mL
